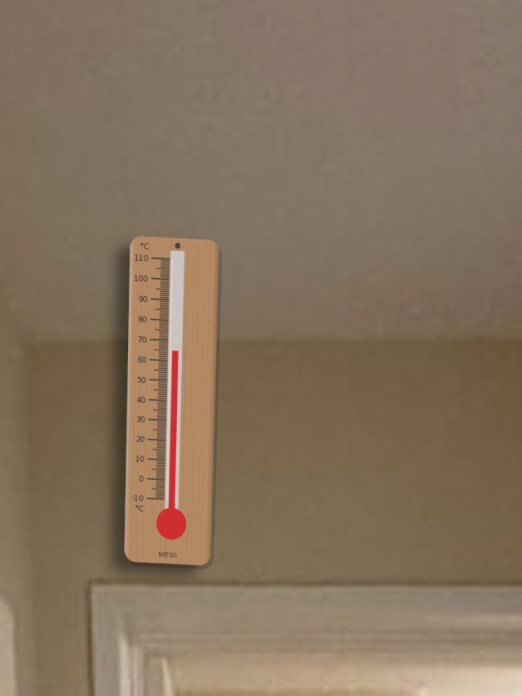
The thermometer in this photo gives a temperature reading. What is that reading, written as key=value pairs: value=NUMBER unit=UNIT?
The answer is value=65 unit=°C
